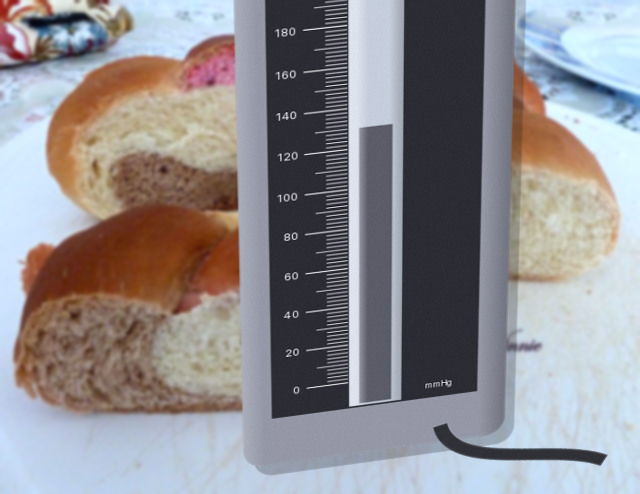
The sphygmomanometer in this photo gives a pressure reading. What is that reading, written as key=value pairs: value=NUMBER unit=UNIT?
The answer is value=130 unit=mmHg
